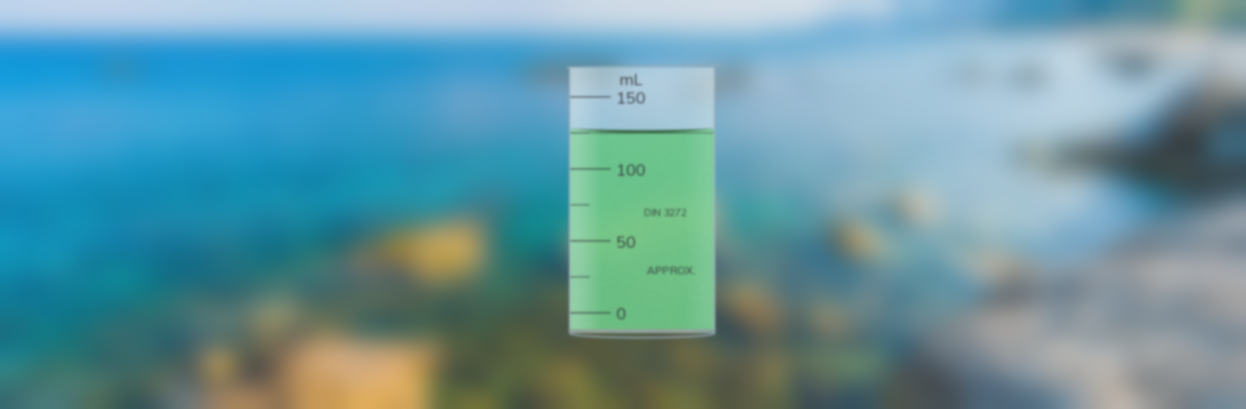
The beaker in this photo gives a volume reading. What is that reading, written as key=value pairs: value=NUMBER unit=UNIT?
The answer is value=125 unit=mL
